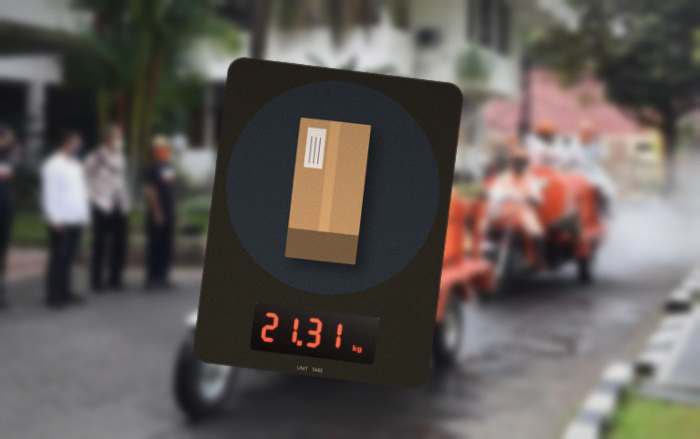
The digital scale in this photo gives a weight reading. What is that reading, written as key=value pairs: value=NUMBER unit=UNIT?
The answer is value=21.31 unit=kg
